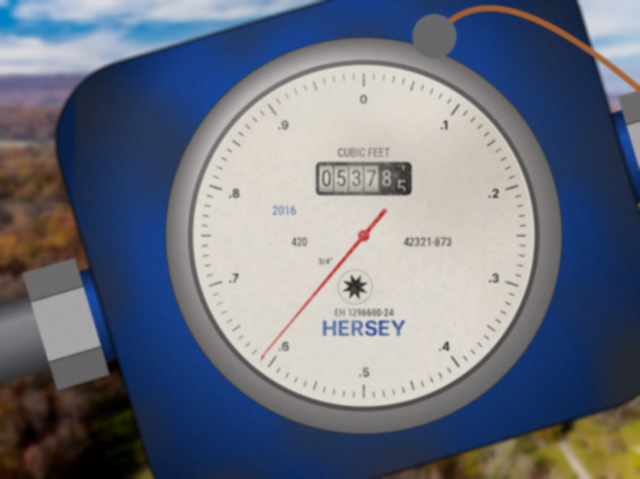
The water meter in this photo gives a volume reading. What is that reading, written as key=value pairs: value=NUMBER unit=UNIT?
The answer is value=53784.61 unit=ft³
